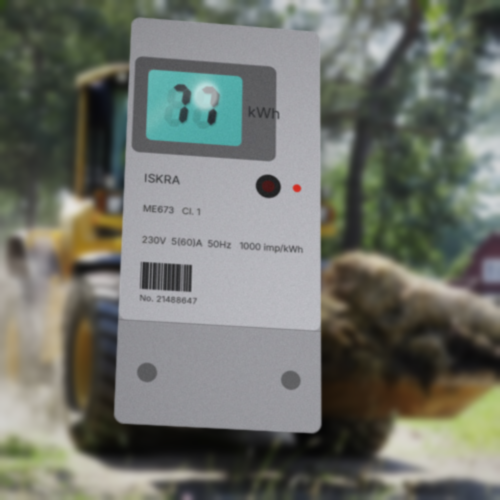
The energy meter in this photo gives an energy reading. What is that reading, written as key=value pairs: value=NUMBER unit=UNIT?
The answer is value=77 unit=kWh
